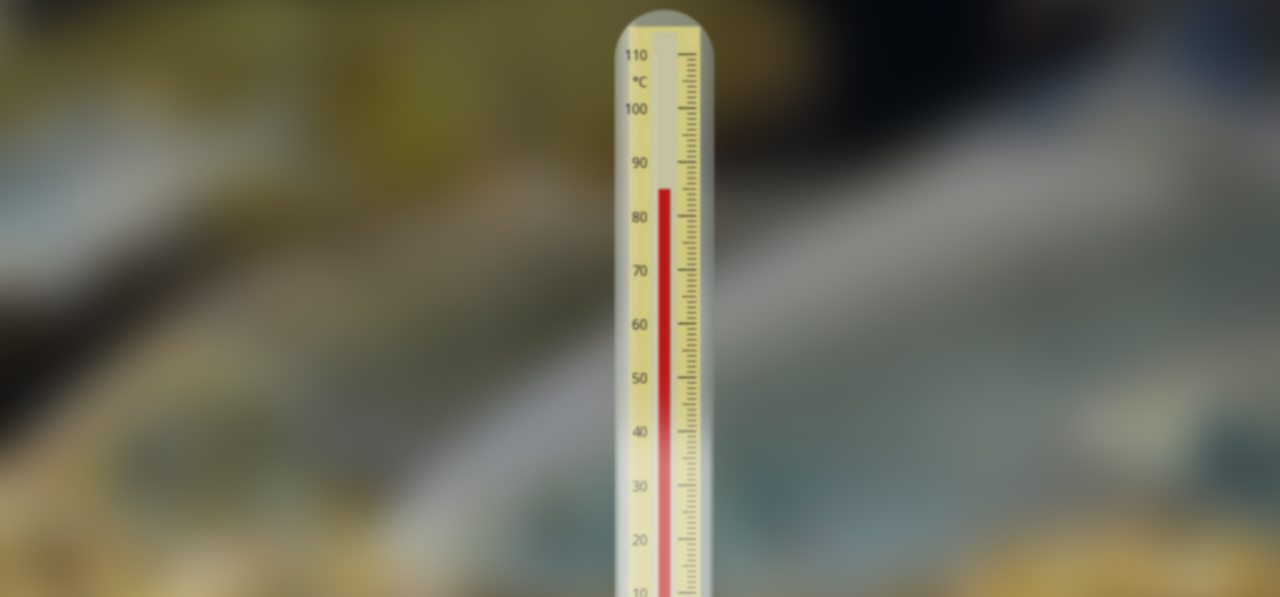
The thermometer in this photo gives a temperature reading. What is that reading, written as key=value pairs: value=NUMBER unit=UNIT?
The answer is value=85 unit=°C
